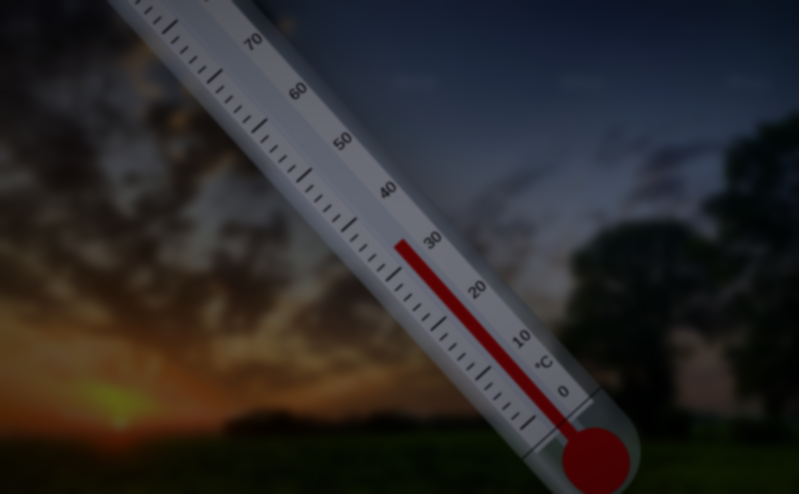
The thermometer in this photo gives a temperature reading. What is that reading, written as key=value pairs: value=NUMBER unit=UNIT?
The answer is value=33 unit=°C
